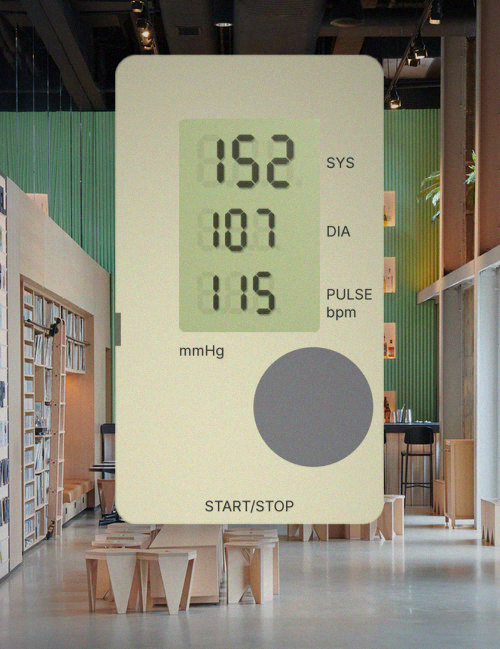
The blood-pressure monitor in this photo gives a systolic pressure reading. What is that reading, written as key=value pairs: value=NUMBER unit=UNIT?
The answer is value=152 unit=mmHg
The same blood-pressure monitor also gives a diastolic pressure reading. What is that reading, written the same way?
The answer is value=107 unit=mmHg
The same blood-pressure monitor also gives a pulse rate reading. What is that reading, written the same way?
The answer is value=115 unit=bpm
